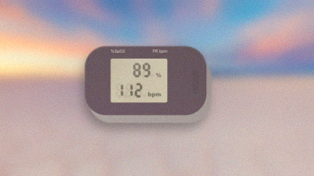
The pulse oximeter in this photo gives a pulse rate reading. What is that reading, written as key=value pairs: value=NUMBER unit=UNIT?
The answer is value=112 unit=bpm
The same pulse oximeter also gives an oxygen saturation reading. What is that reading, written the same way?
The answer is value=89 unit=%
